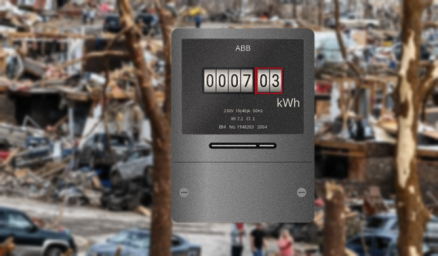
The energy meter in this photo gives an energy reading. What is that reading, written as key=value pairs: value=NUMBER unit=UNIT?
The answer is value=7.03 unit=kWh
